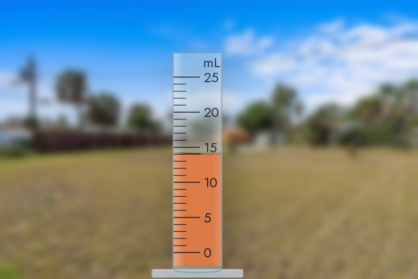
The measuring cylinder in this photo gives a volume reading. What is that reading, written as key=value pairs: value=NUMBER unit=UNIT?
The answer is value=14 unit=mL
